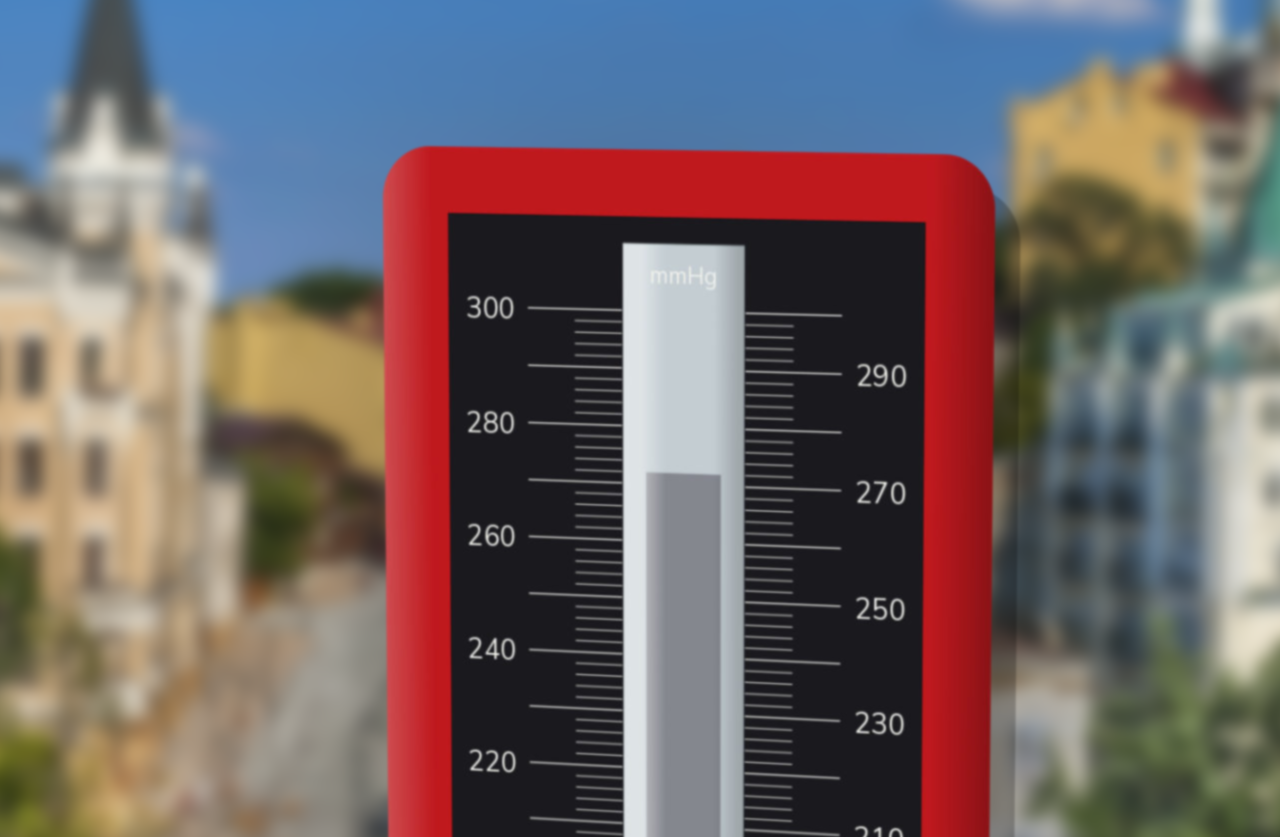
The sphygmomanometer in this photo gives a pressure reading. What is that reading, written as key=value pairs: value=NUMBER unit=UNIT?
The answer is value=272 unit=mmHg
